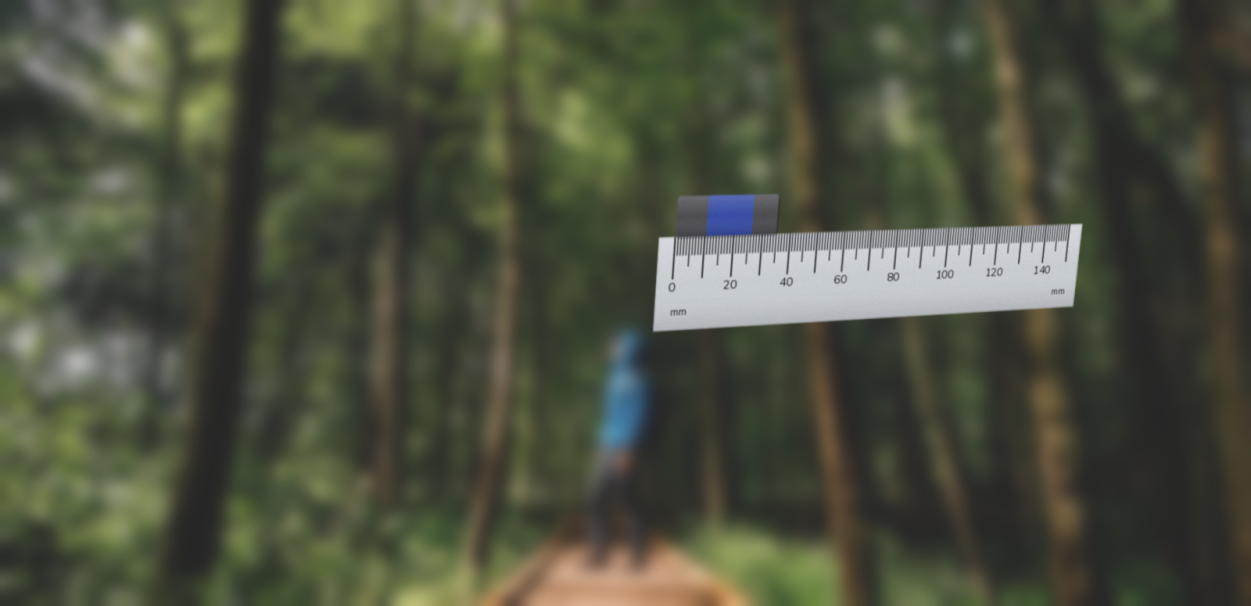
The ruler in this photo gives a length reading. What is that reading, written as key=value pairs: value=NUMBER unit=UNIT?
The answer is value=35 unit=mm
